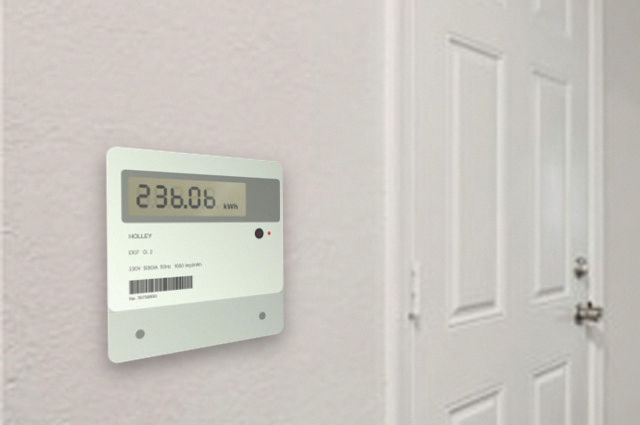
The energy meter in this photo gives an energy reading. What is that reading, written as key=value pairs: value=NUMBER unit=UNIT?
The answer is value=236.06 unit=kWh
